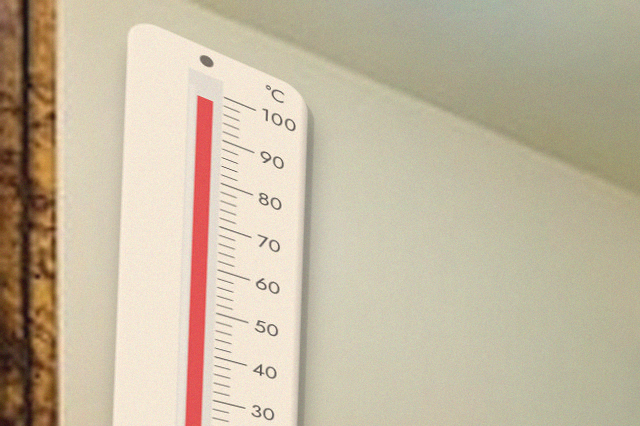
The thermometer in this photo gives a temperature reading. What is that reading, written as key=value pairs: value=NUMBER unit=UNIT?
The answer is value=98 unit=°C
